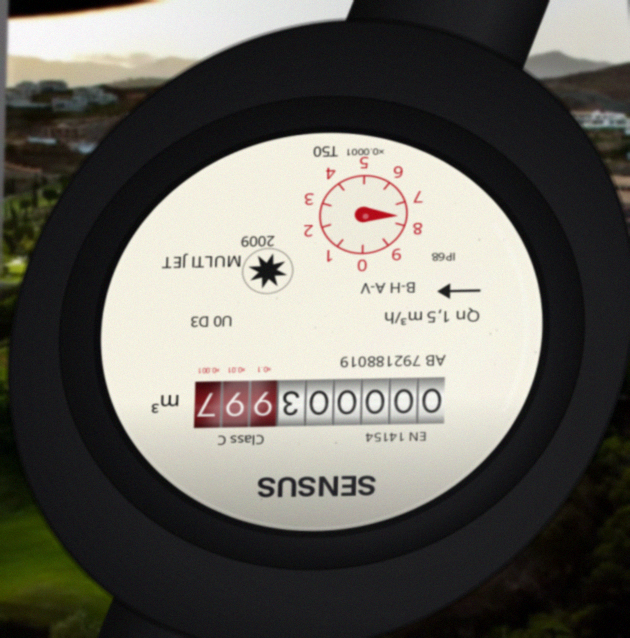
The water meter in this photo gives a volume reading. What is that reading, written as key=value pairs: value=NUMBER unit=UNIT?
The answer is value=3.9977 unit=m³
